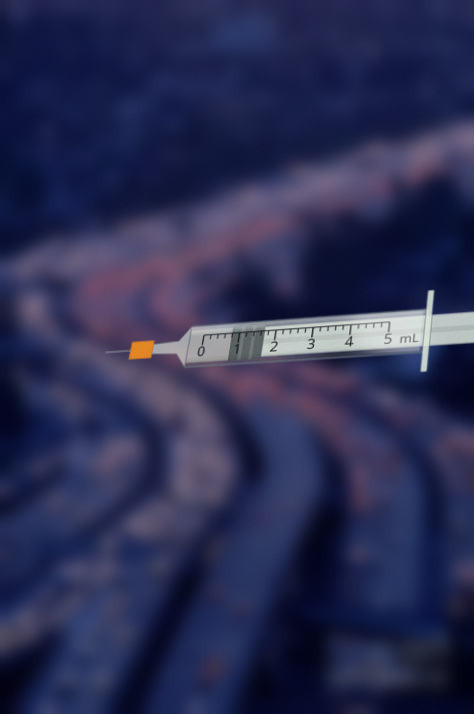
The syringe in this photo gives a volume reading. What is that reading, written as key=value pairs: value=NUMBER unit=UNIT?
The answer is value=0.8 unit=mL
